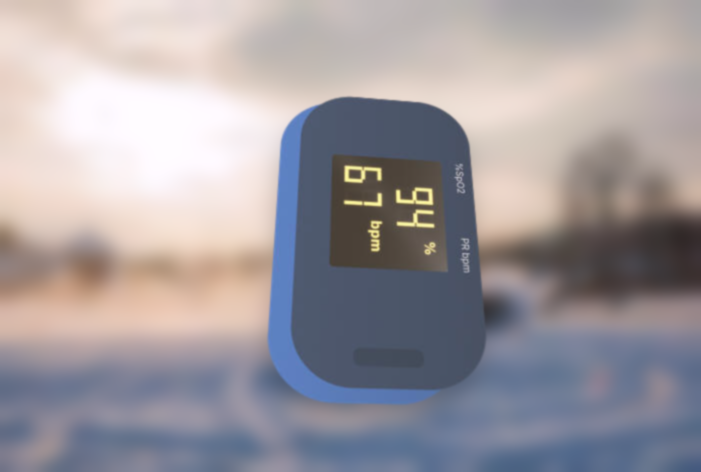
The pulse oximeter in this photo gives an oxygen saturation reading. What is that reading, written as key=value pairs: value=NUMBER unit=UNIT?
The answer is value=94 unit=%
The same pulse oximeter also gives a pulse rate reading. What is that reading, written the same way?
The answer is value=67 unit=bpm
